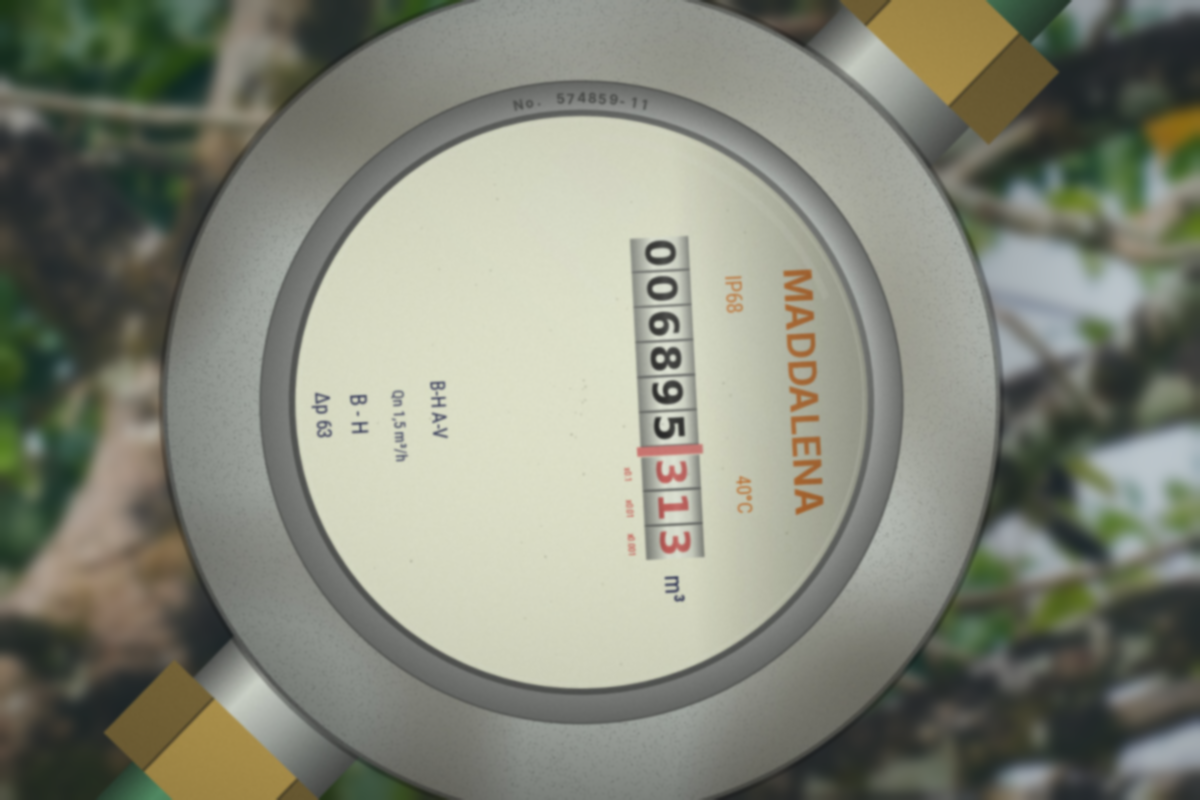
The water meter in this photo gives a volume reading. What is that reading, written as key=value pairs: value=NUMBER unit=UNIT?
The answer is value=6895.313 unit=m³
